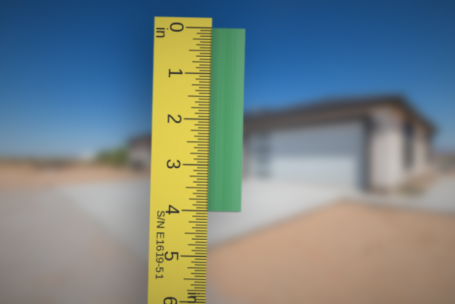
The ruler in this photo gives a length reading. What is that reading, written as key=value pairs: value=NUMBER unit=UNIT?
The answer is value=4 unit=in
